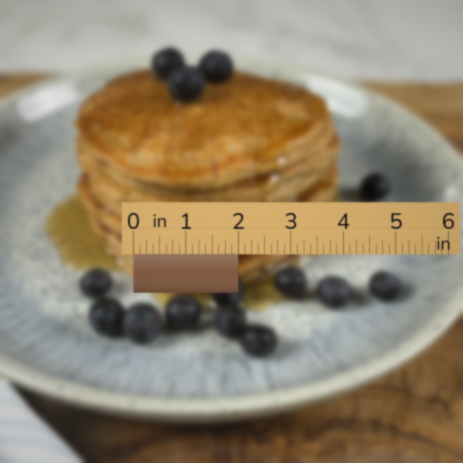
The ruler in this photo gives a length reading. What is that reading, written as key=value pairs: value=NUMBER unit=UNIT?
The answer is value=2 unit=in
